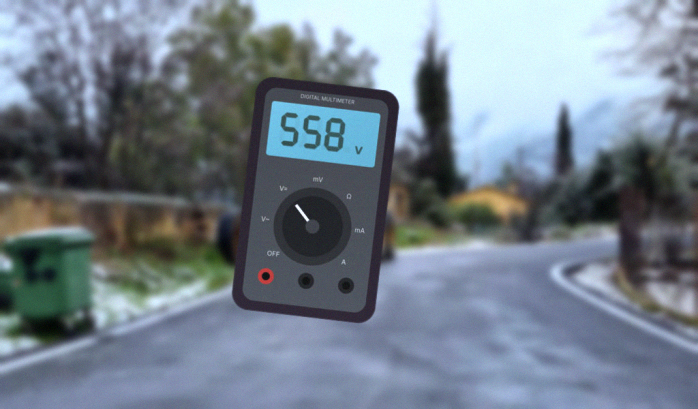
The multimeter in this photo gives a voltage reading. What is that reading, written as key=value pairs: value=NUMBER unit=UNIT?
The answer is value=558 unit=V
